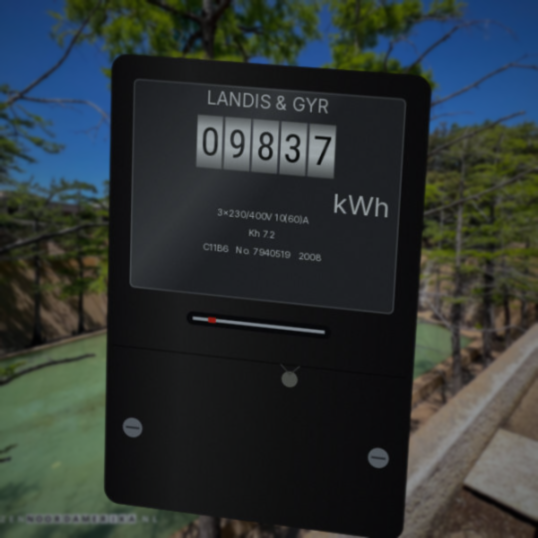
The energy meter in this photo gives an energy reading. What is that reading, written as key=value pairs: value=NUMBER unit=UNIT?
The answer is value=9837 unit=kWh
